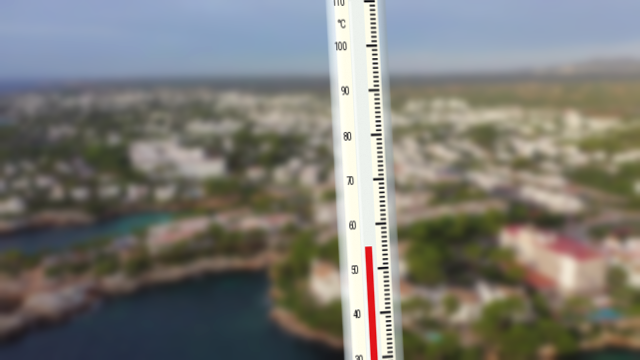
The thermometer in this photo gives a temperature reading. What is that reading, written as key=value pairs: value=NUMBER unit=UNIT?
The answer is value=55 unit=°C
